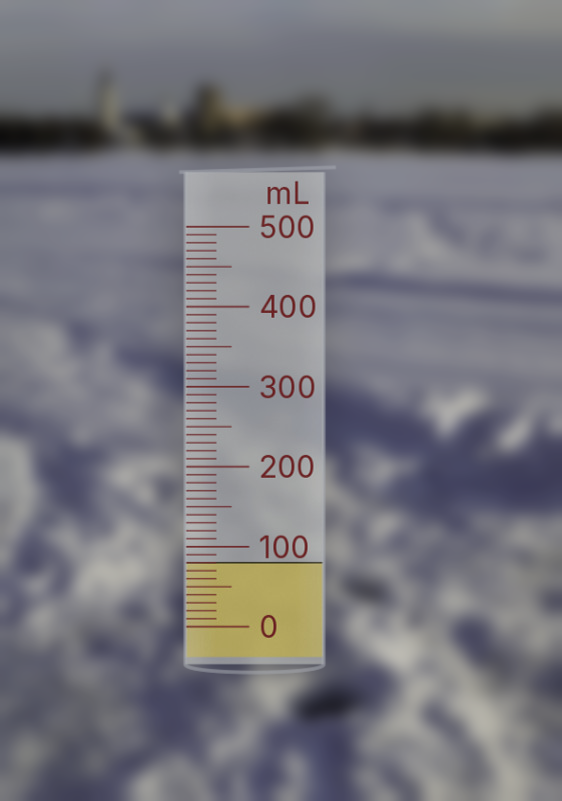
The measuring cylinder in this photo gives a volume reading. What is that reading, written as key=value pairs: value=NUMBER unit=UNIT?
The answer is value=80 unit=mL
